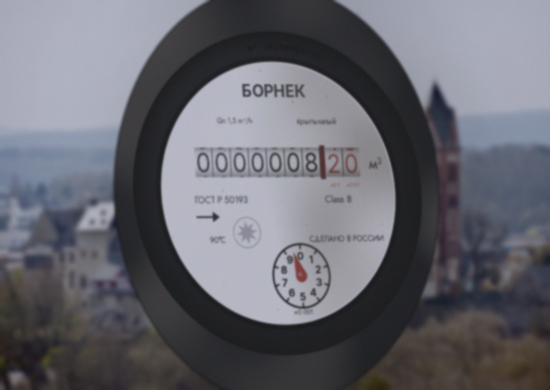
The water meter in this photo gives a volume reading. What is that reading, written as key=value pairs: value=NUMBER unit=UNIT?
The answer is value=8.199 unit=m³
